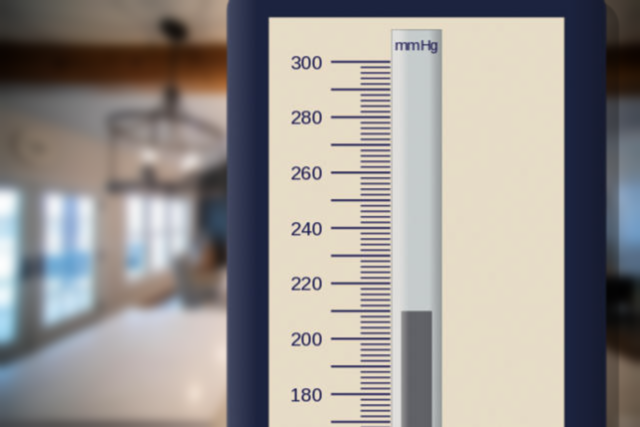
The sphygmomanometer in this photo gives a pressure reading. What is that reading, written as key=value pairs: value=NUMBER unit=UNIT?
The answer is value=210 unit=mmHg
